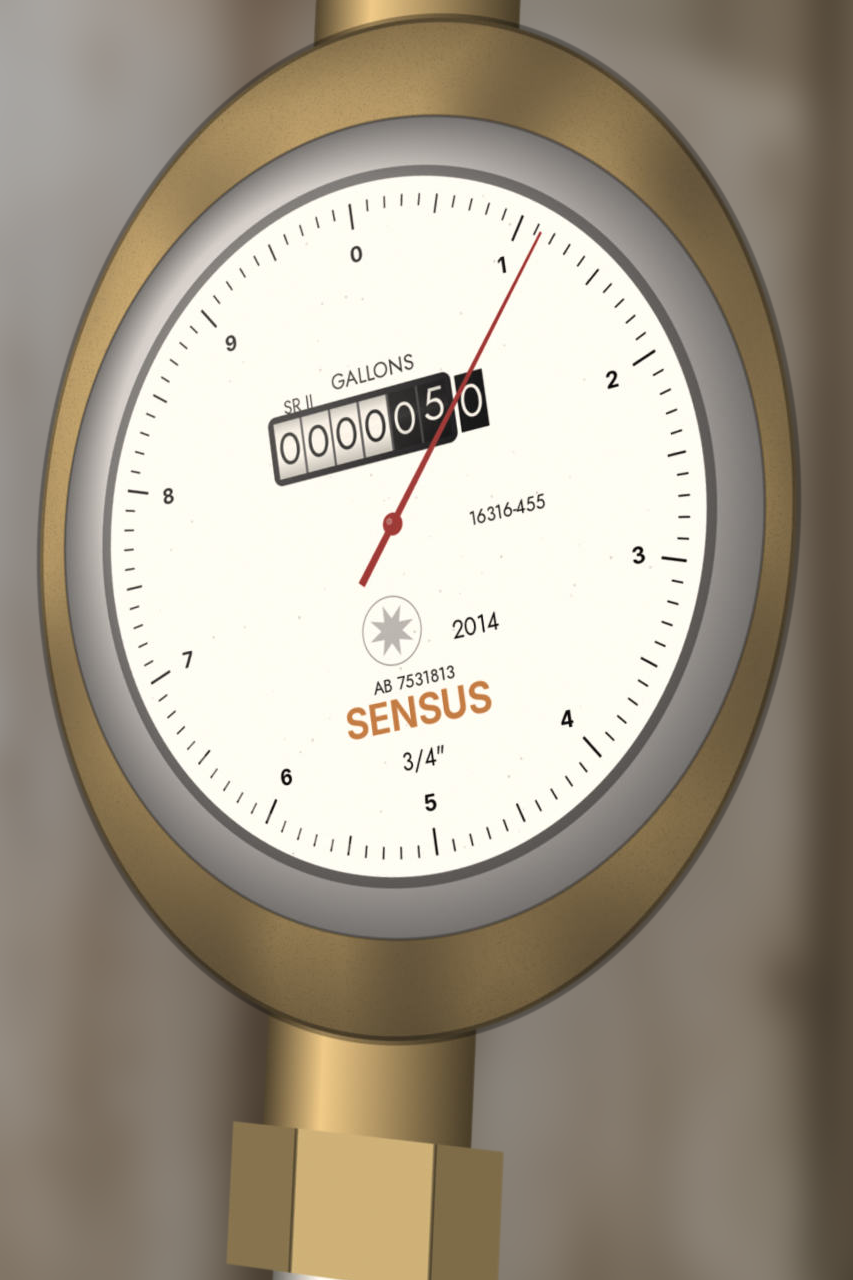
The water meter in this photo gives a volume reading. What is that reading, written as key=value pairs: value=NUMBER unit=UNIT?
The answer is value=51.1 unit=gal
